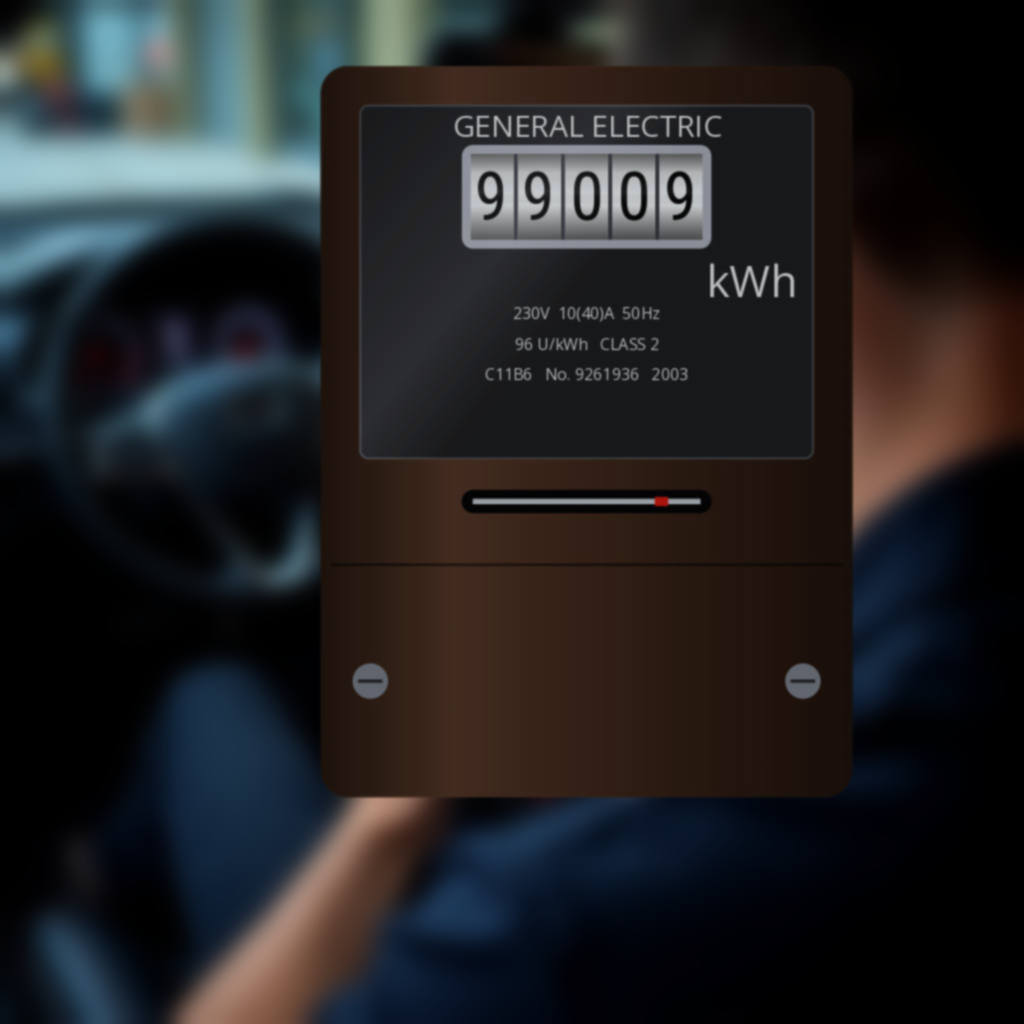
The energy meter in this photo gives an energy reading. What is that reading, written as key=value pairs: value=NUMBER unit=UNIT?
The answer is value=99009 unit=kWh
